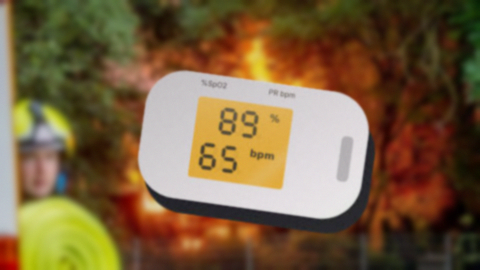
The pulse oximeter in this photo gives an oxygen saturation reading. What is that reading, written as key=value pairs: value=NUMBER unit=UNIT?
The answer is value=89 unit=%
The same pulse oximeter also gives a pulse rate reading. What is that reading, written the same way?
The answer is value=65 unit=bpm
